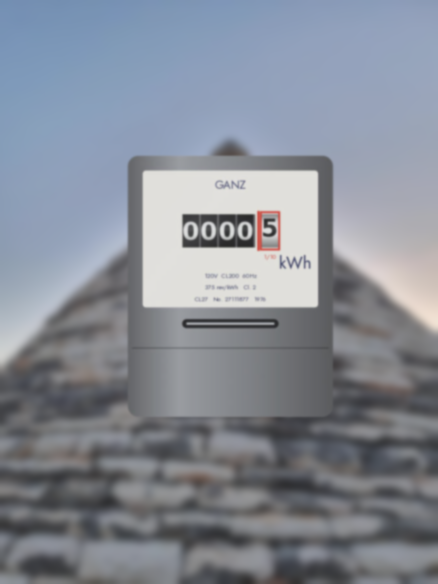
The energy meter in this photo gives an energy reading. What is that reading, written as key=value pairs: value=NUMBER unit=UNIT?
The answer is value=0.5 unit=kWh
